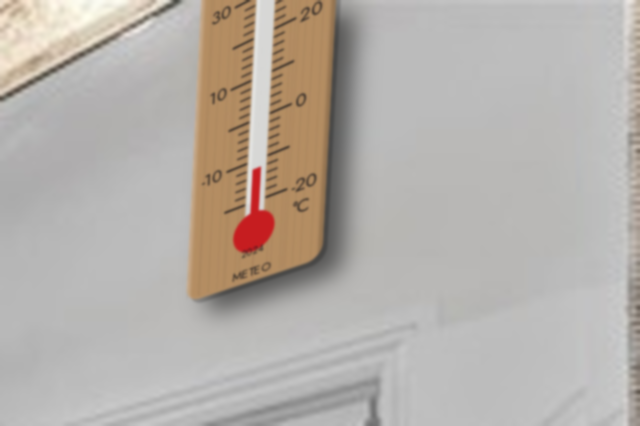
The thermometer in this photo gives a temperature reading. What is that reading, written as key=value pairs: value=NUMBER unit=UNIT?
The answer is value=-12 unit=°C
